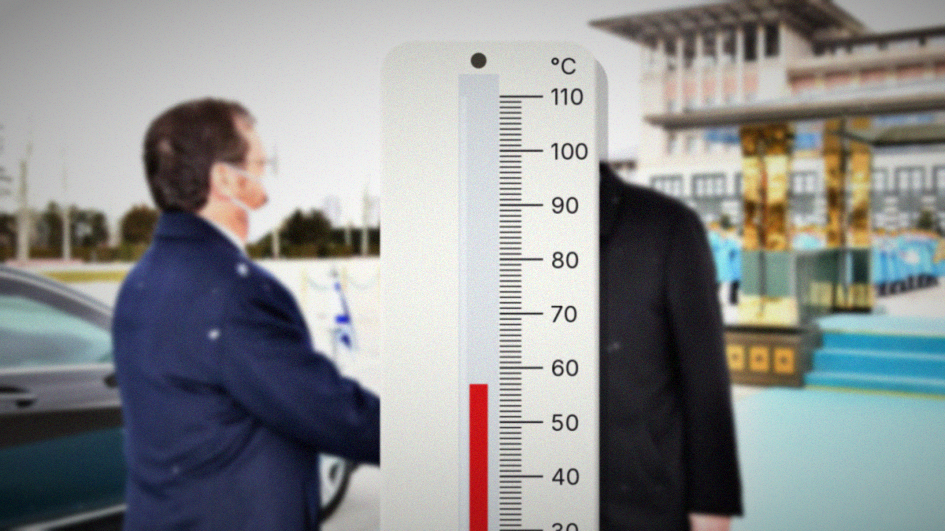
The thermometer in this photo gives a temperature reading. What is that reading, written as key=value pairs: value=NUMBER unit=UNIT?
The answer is value=57 unit=°C
